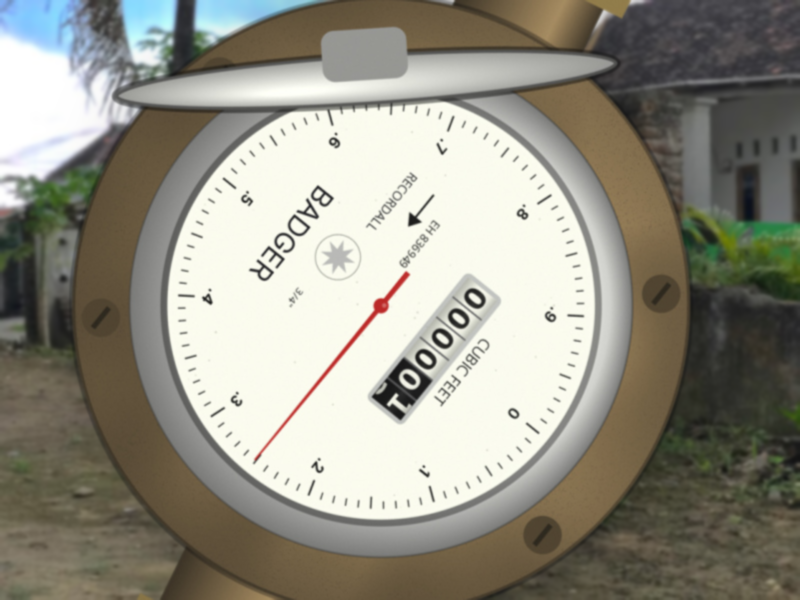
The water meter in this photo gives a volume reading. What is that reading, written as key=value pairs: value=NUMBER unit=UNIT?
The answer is value=1.25 unit=ft³
